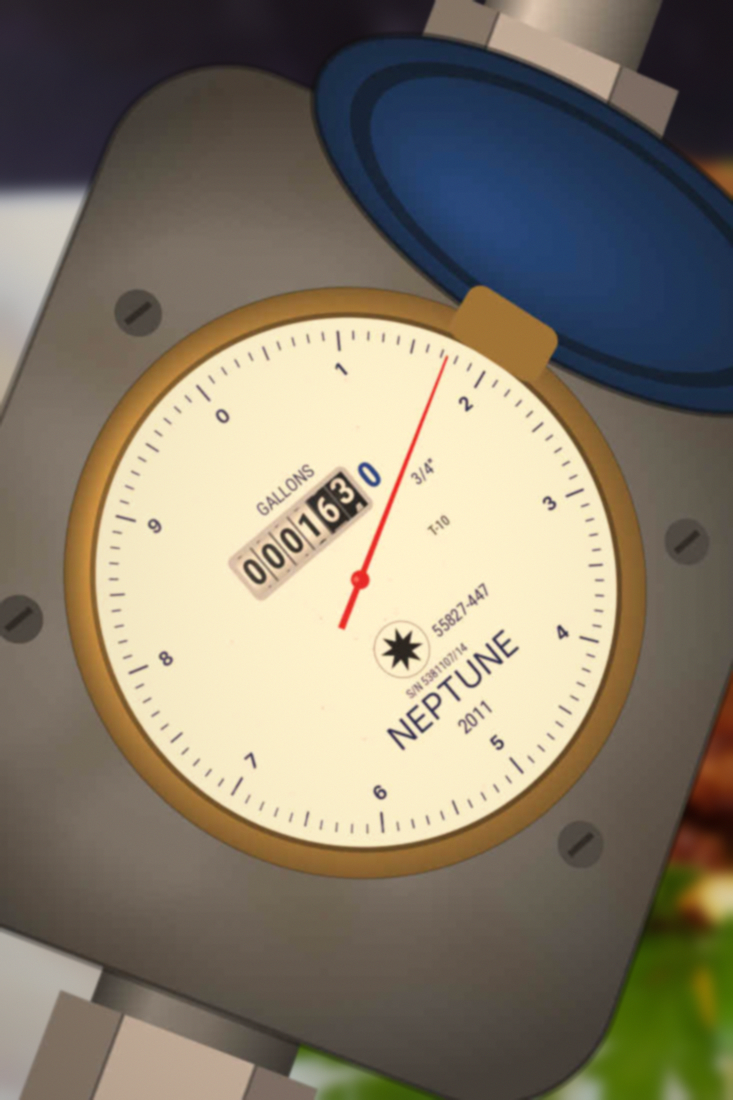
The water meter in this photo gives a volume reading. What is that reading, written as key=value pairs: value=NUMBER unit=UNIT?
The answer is value=1631.7 unit=gal
